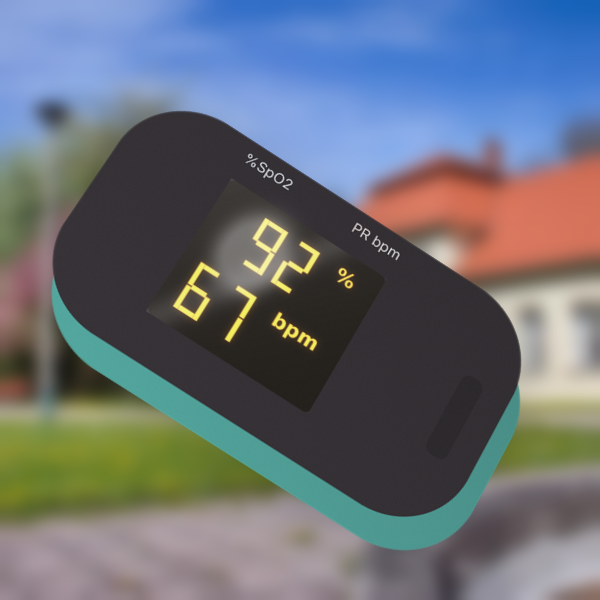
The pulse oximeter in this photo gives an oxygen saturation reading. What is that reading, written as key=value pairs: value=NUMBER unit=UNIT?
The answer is value=92 unit=%
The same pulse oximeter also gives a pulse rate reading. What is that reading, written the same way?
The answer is value=67 unit=bpm
